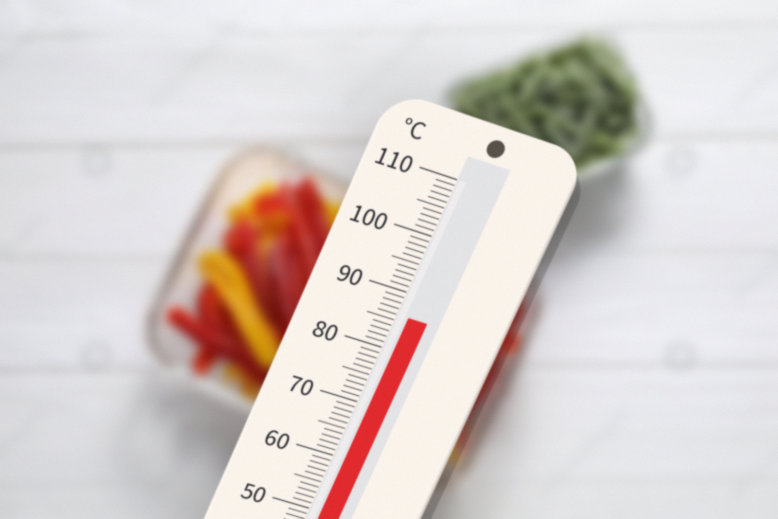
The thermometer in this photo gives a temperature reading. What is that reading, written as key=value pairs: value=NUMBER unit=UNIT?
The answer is value=86 unit=°C
